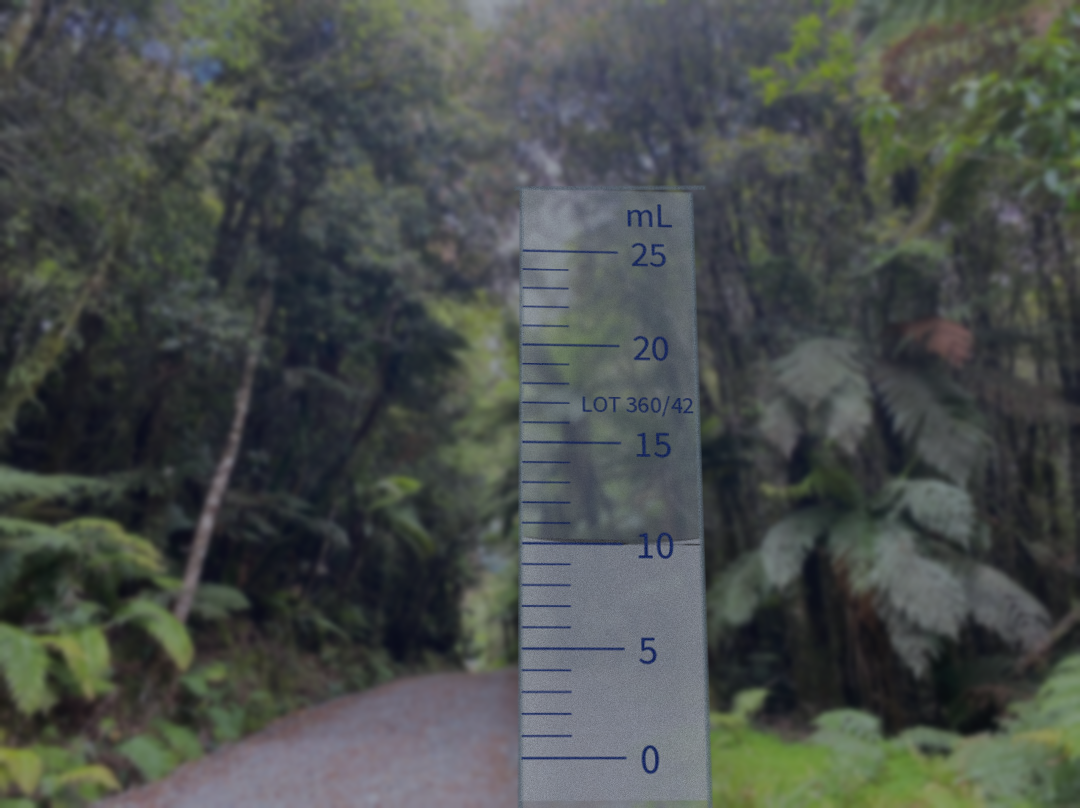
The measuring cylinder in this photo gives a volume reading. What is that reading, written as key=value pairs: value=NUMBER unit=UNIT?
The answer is value=10 unit=mL
